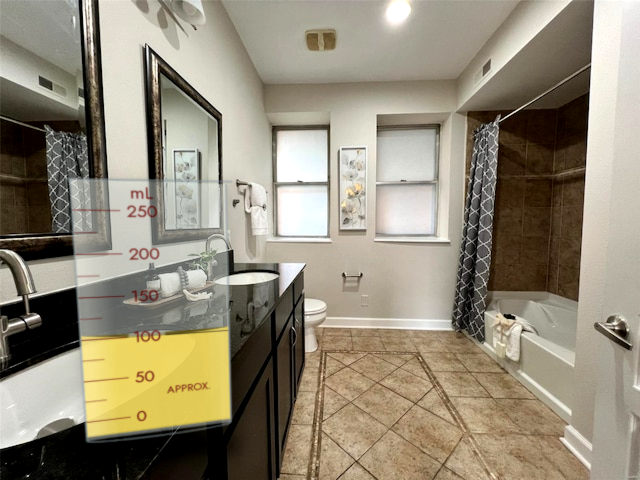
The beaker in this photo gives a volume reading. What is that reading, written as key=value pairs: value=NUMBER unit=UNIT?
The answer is value=100 unit=mL
